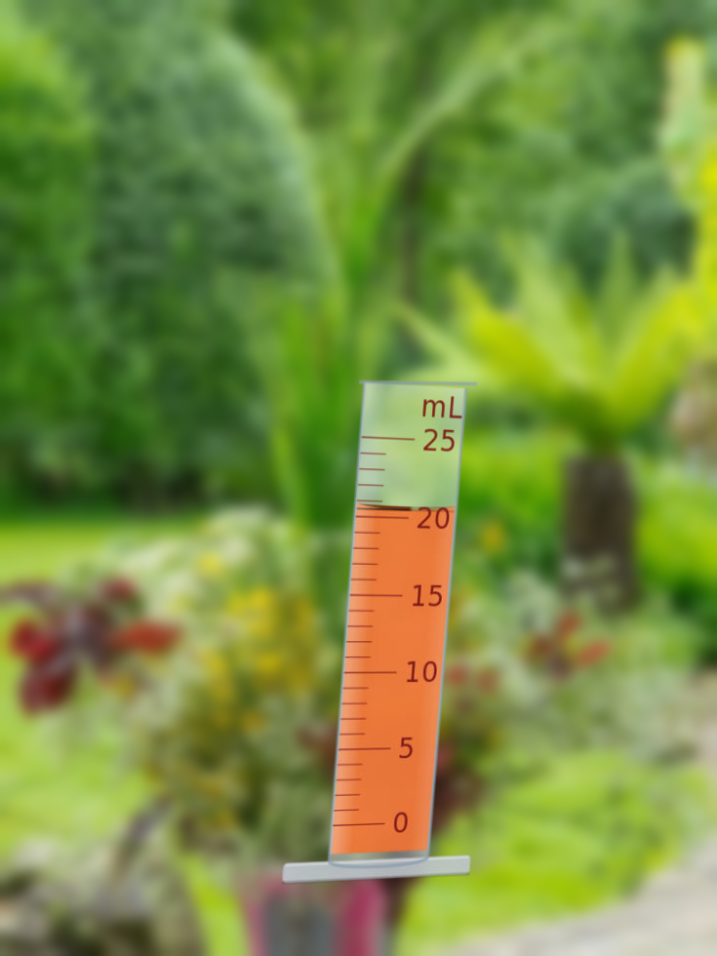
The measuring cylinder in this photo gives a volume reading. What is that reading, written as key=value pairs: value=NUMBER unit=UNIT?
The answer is value=20.5 unit=mL
